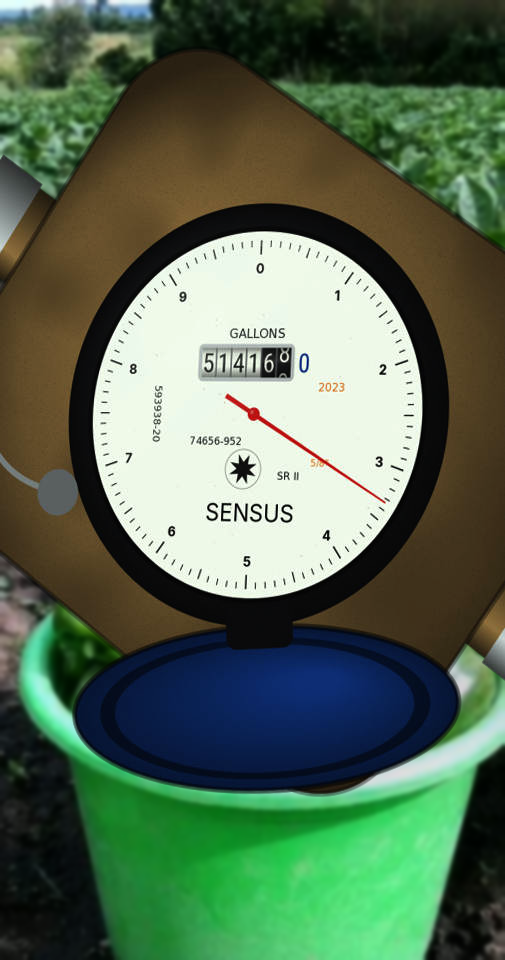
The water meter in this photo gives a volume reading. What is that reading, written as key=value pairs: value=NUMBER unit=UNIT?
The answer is value=5141683.3 unit=gal
